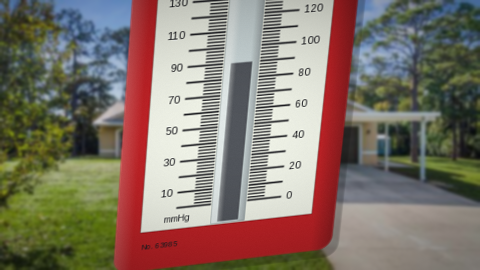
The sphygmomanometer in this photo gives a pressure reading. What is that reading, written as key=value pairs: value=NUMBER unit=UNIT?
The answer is value=90 unit=mmHg
